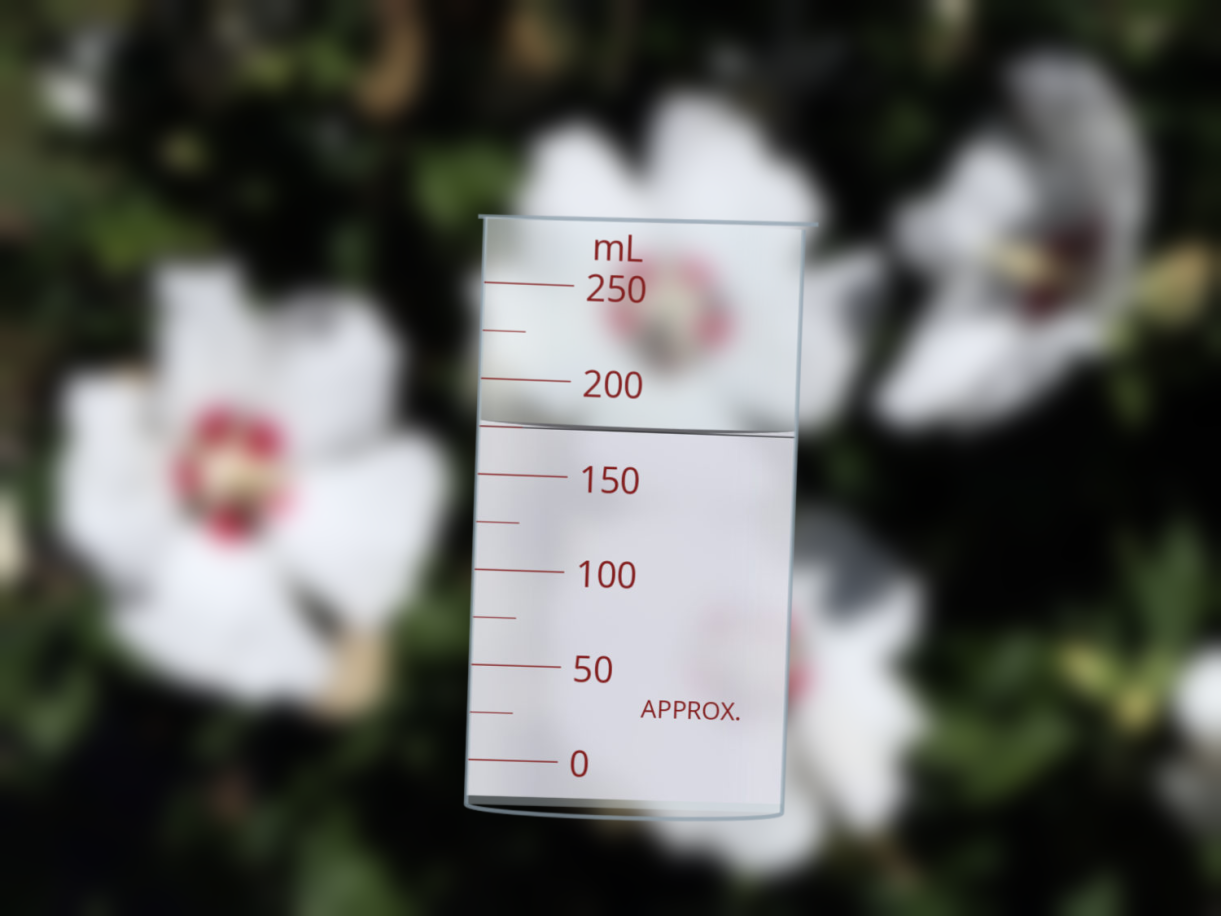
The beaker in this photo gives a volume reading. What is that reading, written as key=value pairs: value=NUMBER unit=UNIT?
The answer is value=175 unit=mL
